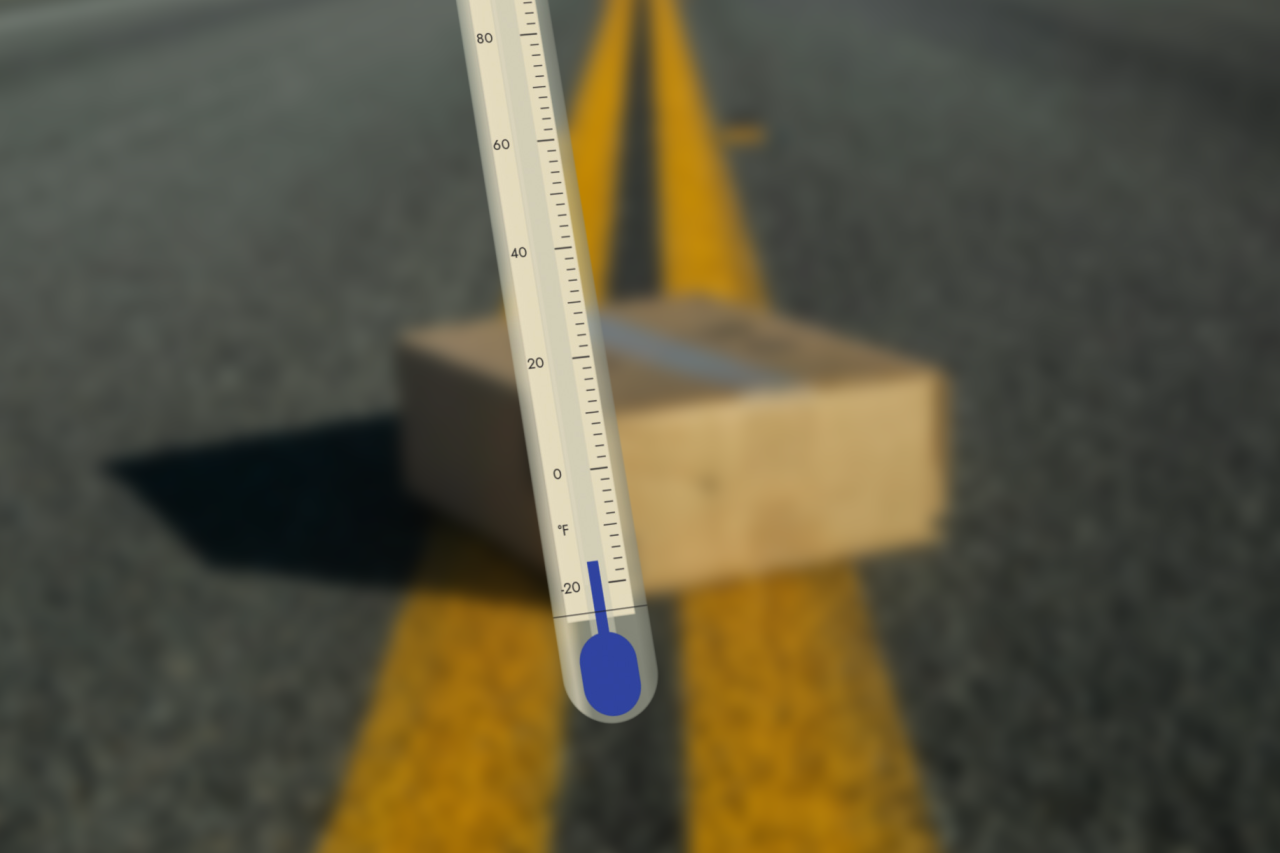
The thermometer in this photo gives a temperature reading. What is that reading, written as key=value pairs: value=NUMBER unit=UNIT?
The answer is value=-16 unit=°F
